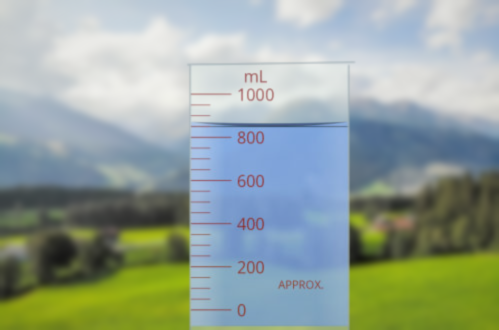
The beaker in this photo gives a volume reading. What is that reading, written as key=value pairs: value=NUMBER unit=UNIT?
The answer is value=850 unit=mL
